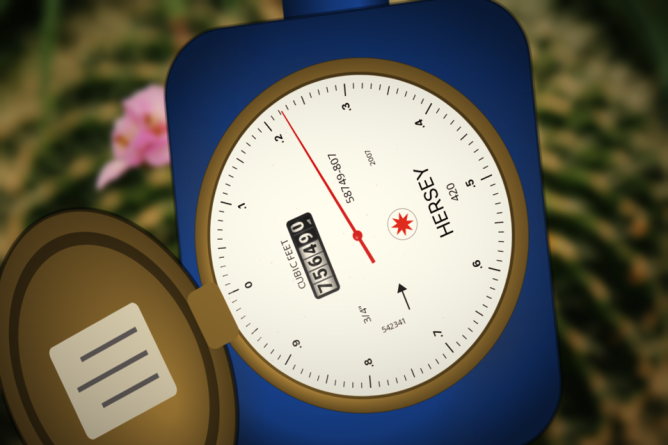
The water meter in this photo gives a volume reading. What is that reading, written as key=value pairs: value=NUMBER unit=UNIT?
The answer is value=756490.22 unit=ft³
